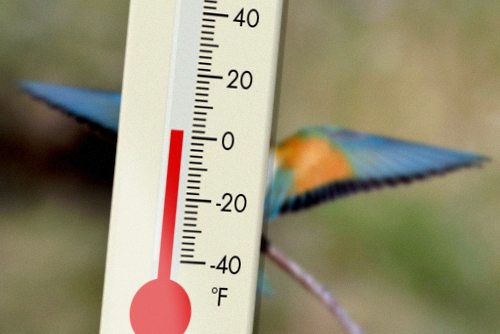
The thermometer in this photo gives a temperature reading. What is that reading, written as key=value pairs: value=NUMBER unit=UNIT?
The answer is value=2 unit=°F
